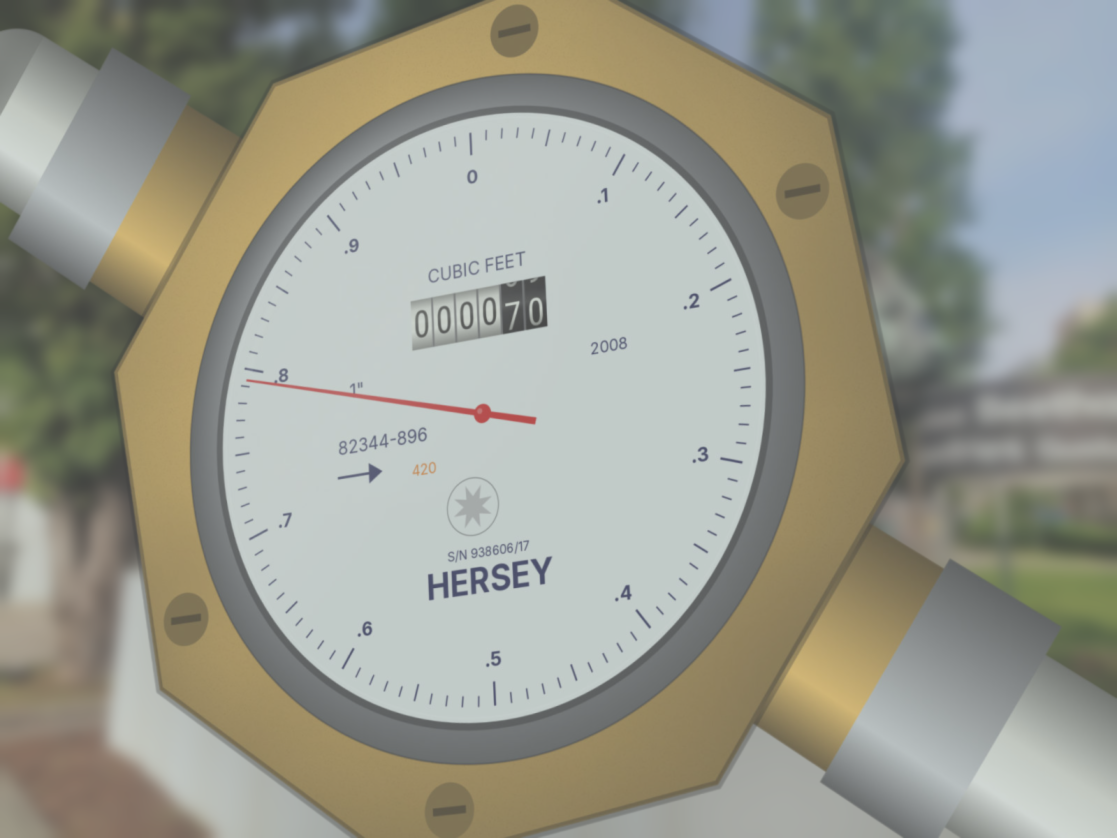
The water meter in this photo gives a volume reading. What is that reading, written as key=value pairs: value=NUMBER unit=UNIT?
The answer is value=69.79 unit=ft³
